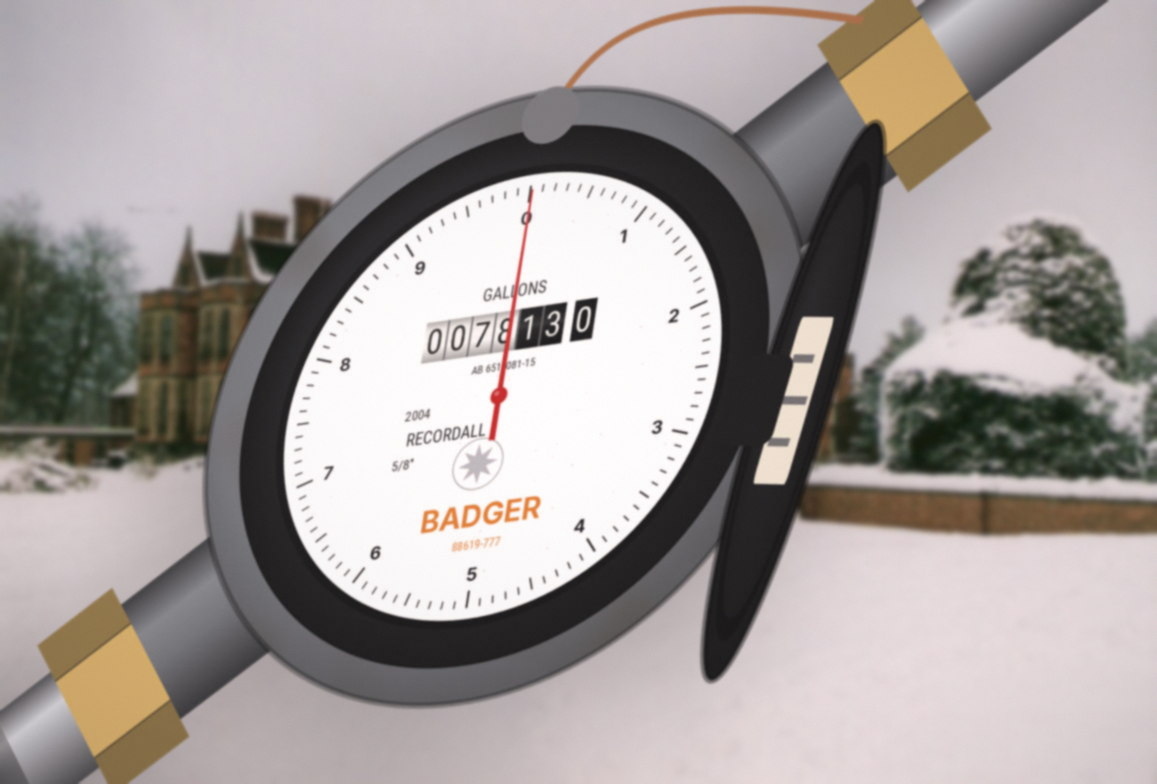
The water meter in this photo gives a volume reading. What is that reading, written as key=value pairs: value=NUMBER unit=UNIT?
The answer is value=78130.0 unit=gal
